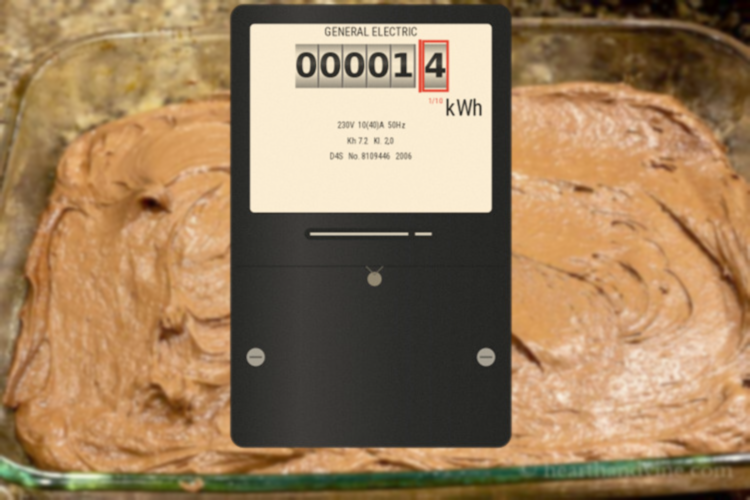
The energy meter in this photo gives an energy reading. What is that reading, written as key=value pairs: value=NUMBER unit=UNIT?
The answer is value=1.4 unit=kWh
